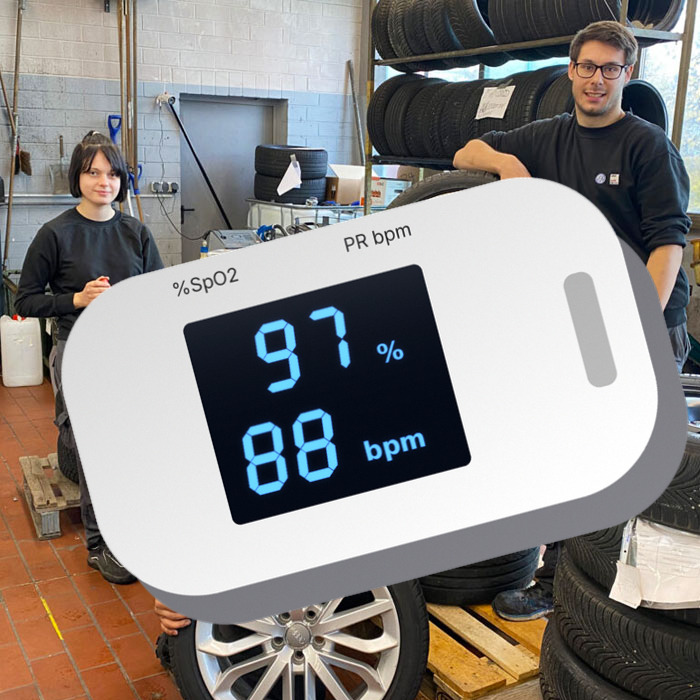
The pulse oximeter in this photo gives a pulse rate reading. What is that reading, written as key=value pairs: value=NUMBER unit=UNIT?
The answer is value=88 unit=bpm
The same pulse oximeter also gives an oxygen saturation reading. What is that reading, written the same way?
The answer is value=97 unit=%
